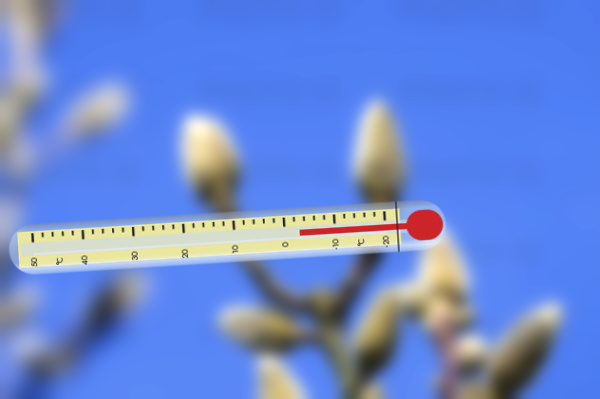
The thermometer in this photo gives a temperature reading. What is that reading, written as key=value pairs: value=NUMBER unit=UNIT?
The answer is value=-3 unit=°C
